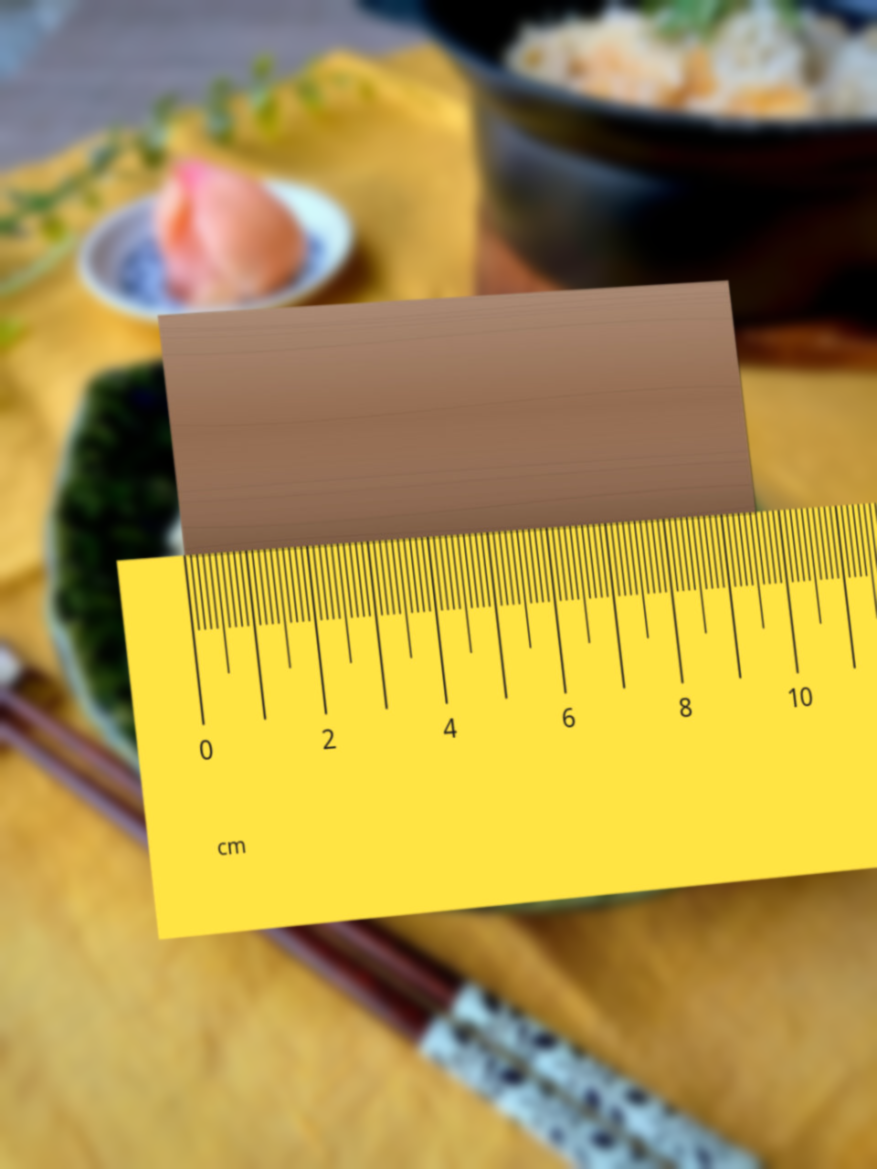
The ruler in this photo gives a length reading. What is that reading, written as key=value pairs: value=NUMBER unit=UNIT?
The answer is value=9.6 unit=cm
